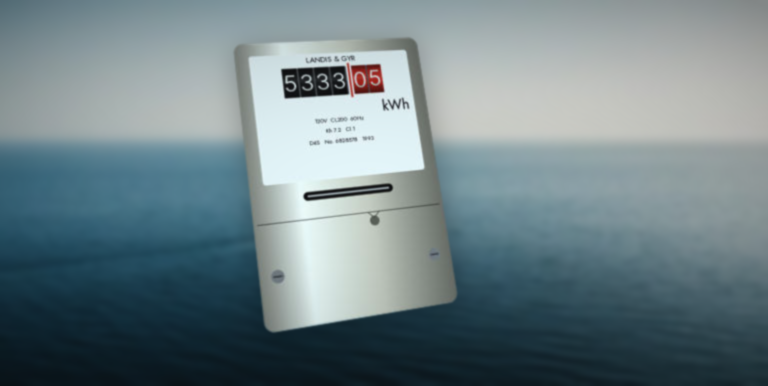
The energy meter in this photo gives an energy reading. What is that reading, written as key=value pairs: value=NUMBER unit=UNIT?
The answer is value=5333.05 unit=kWh
